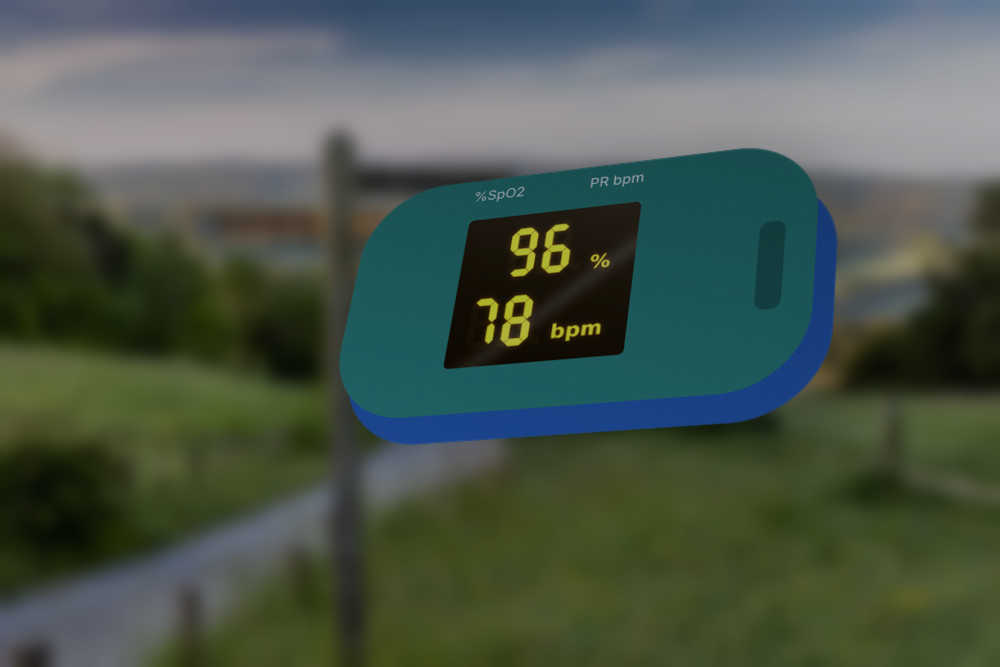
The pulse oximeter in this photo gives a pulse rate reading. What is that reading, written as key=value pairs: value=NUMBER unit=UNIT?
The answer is value=78 unit=bpm
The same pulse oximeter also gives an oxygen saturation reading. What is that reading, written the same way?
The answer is value=96 unit=%
